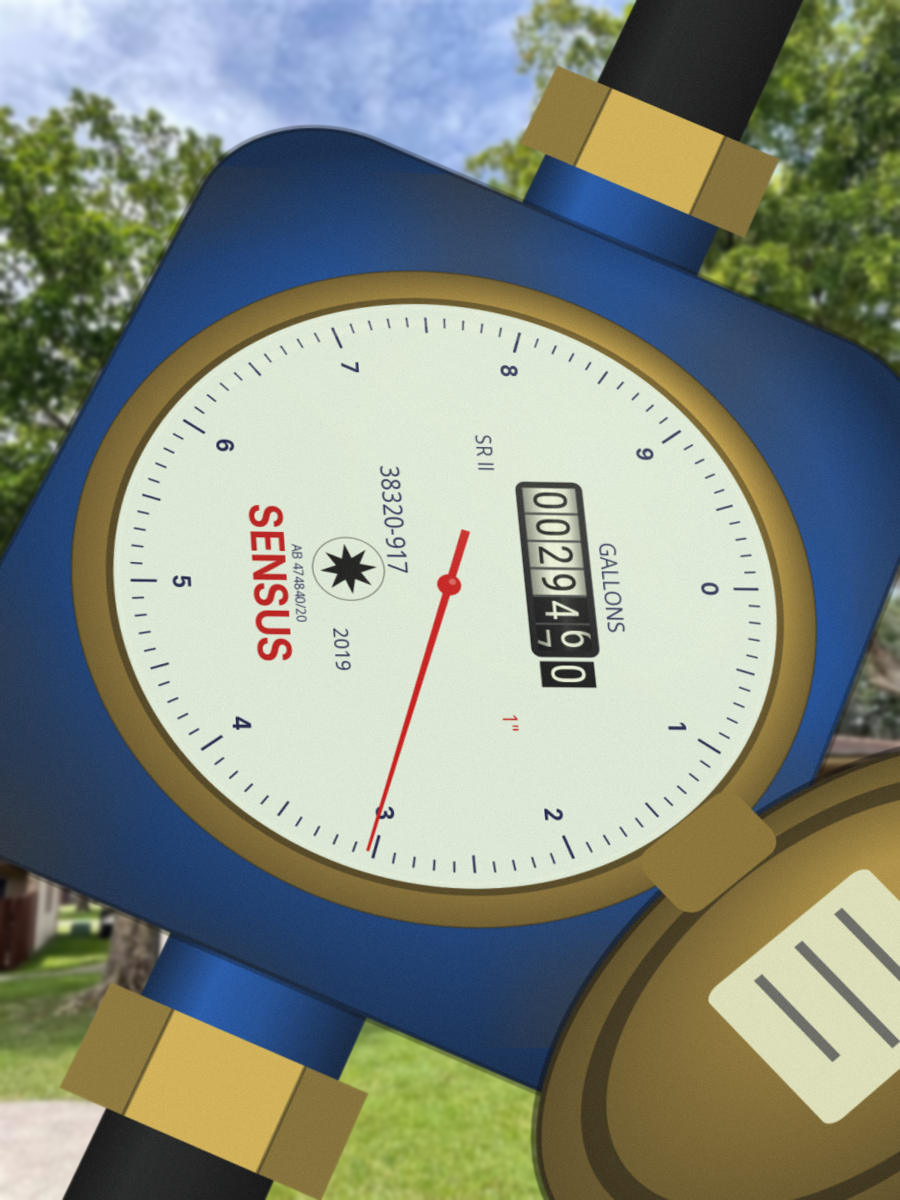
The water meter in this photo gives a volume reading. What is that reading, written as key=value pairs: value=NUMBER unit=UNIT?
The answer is value=29463.0 unit=gal
